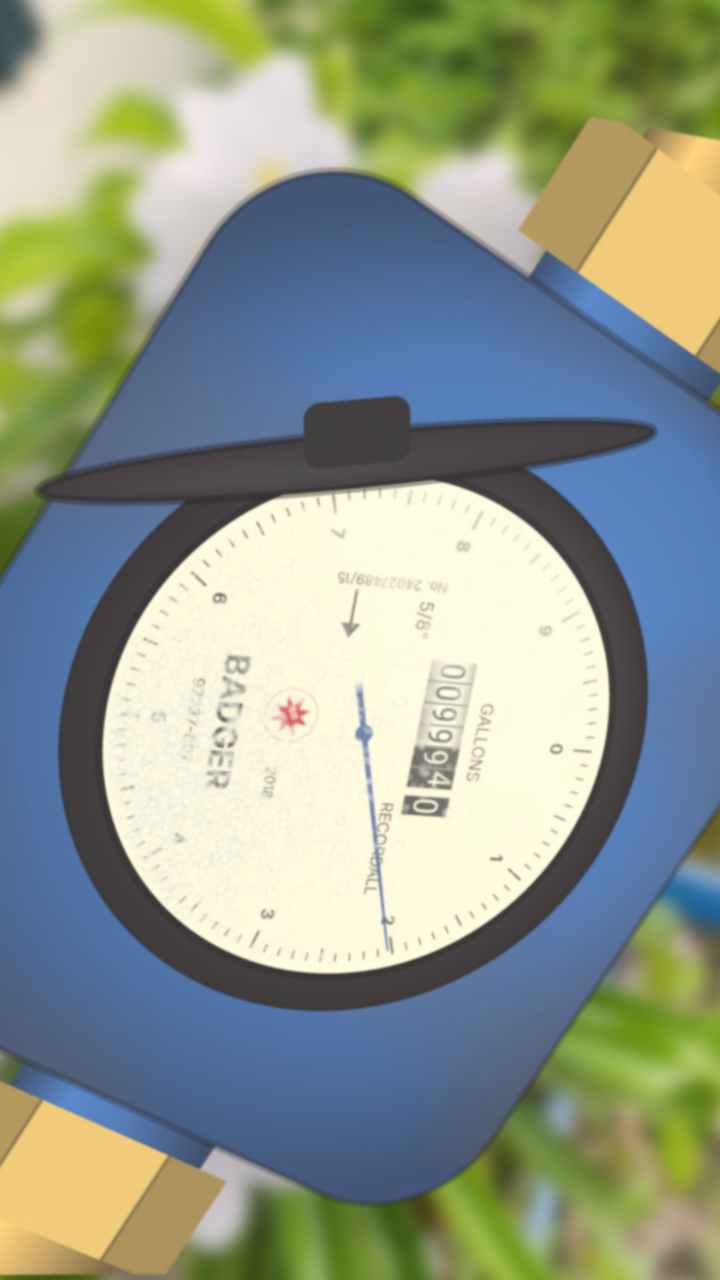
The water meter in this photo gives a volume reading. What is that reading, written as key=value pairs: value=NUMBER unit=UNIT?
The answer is value=99942.0 unit=gal
